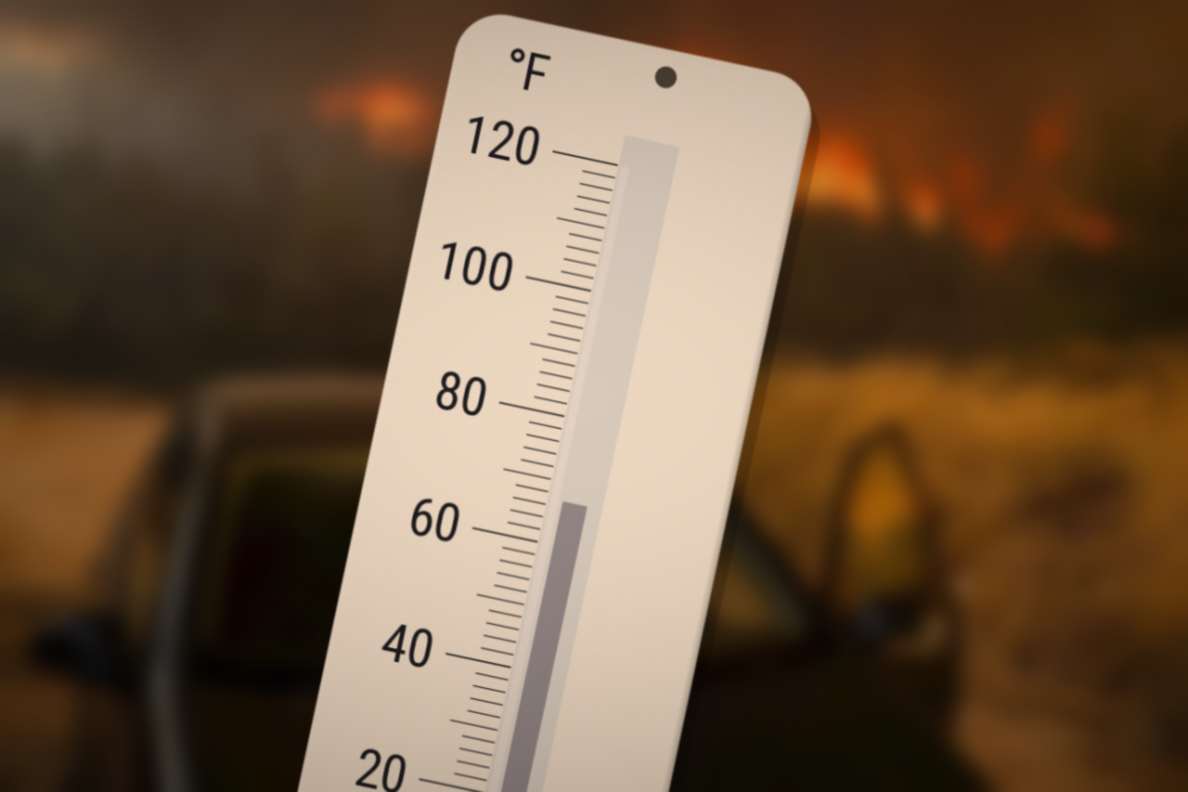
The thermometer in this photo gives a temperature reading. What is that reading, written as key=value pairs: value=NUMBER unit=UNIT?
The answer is value=67 unit=°F
